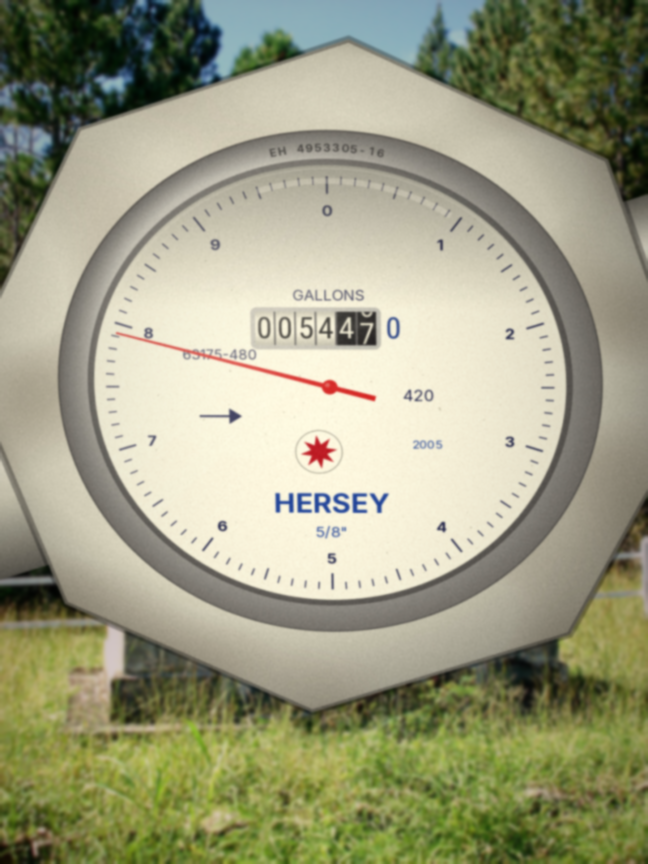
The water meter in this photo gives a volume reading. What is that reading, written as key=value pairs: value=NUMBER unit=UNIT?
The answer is value=54467.9 unit=gal
